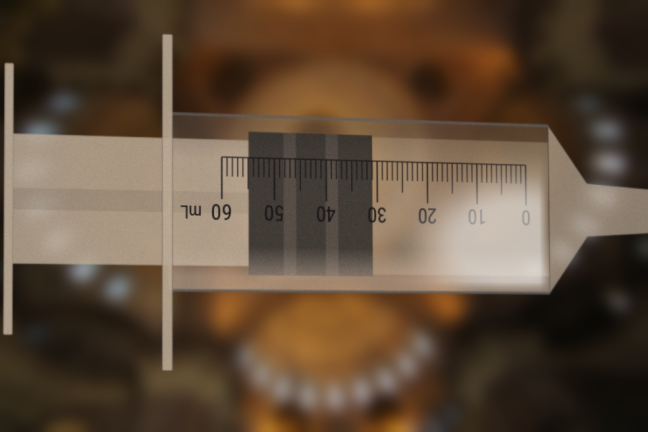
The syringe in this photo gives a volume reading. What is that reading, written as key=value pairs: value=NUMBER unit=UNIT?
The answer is value=31 unit=mL
